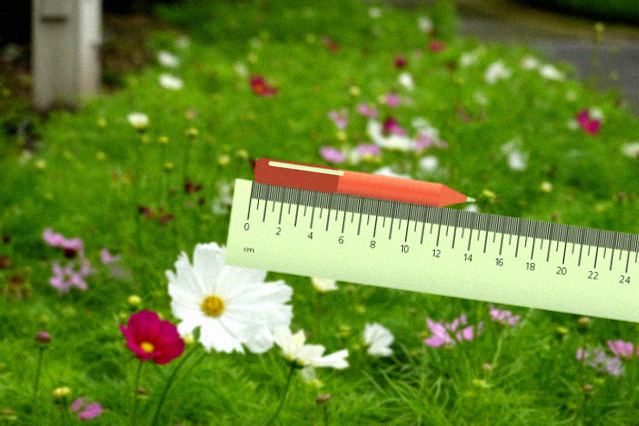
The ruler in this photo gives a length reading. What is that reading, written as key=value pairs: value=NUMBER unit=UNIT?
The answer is value=14 unit=cm
